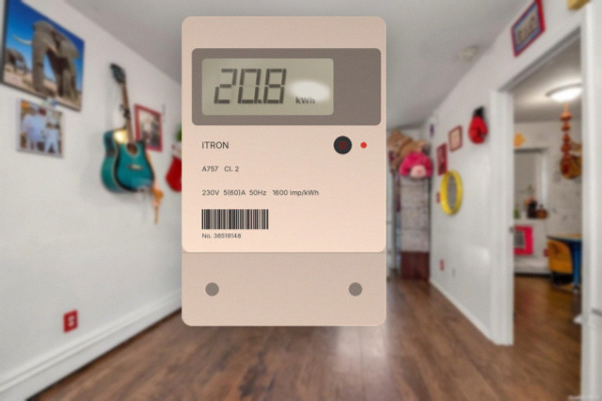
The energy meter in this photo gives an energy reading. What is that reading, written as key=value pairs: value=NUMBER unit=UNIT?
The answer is value=20.8 unit=kWh
